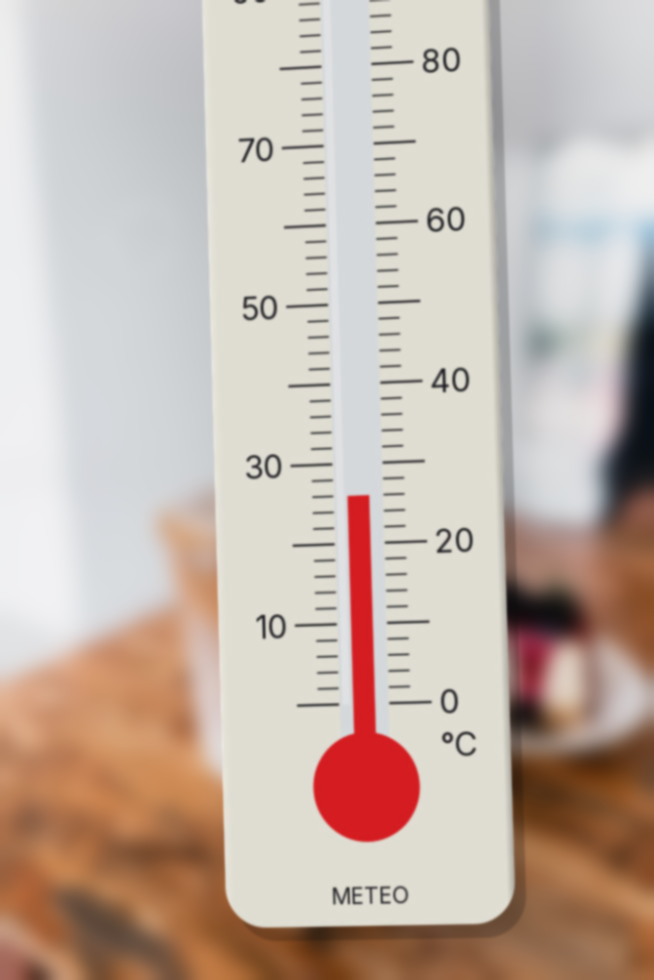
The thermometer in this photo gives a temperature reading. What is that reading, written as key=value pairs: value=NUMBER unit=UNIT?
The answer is value=26 unit=°C
